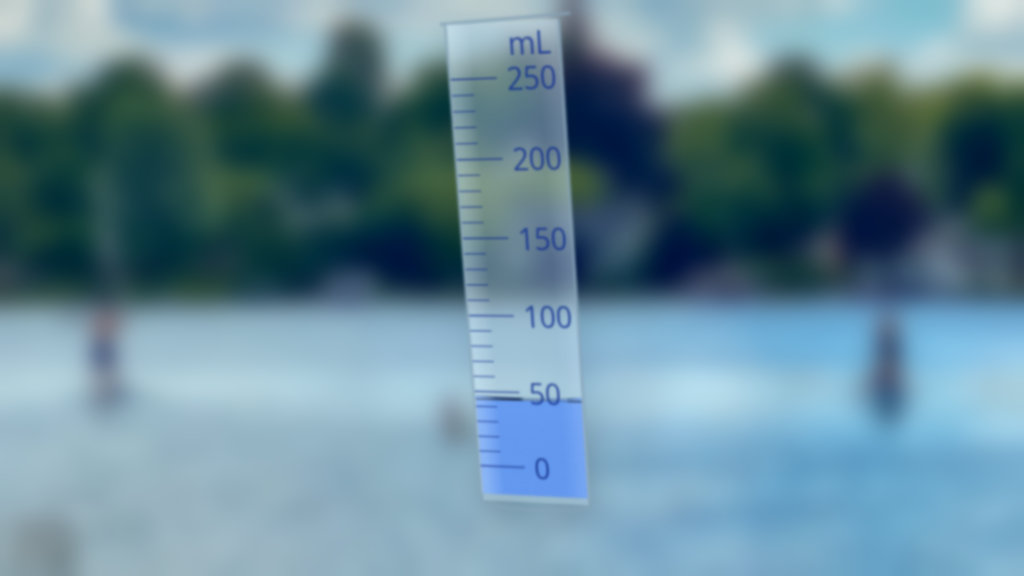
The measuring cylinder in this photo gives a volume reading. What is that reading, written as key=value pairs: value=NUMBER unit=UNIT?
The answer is value=45 unit=mL
